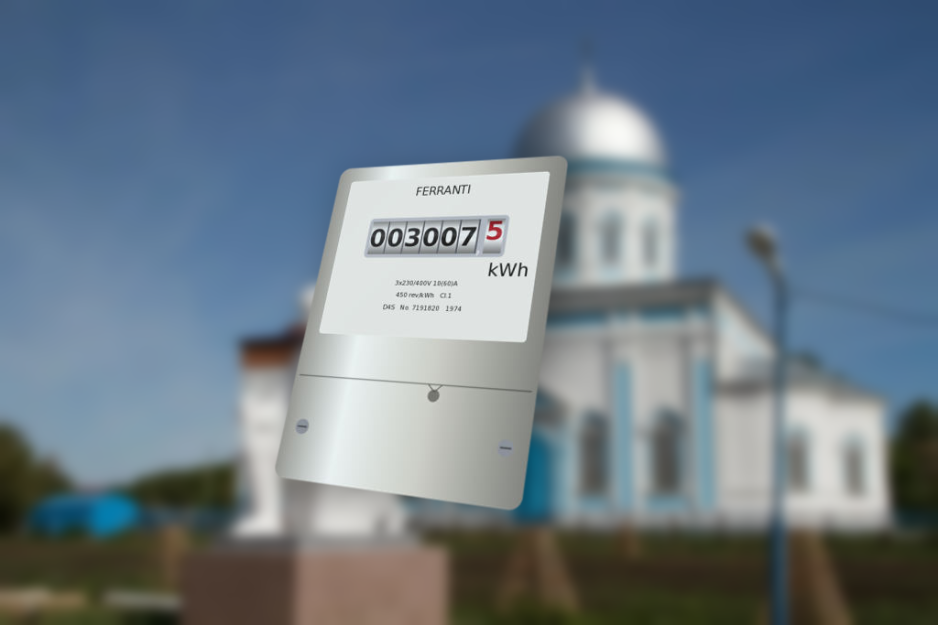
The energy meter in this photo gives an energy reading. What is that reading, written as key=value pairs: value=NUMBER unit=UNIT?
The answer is value=3007.5 unit=kWh
